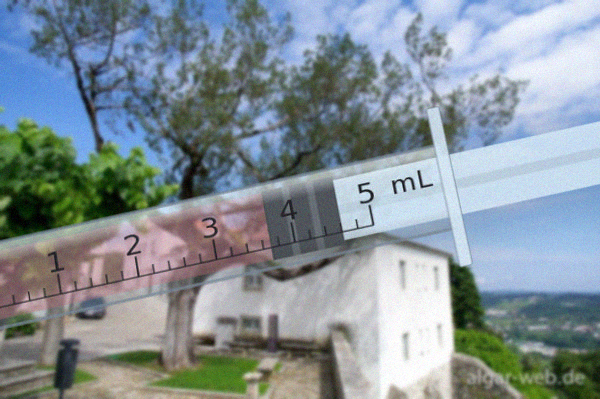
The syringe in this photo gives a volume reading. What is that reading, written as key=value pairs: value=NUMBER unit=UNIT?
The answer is value=3.7 unit=mL
